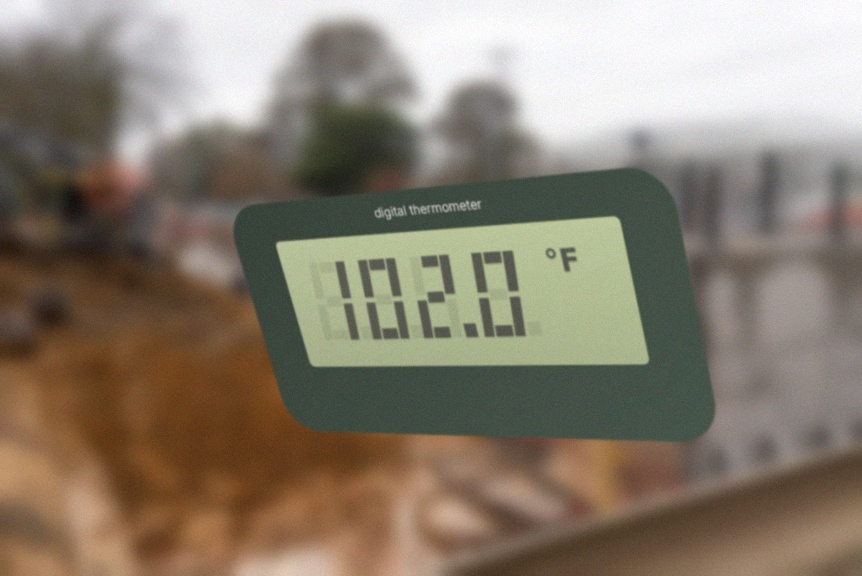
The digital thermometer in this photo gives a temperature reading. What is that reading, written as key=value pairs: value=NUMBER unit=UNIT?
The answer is value=102.0 unit=°F
